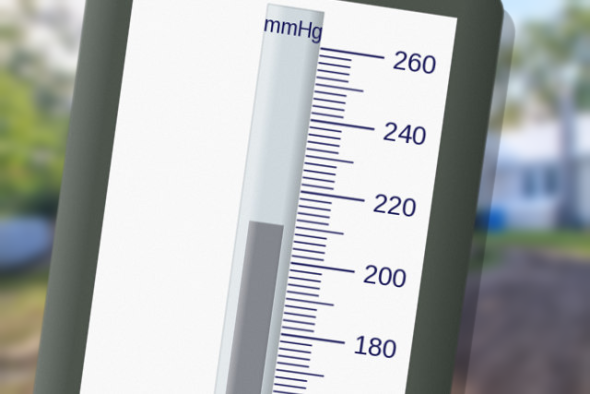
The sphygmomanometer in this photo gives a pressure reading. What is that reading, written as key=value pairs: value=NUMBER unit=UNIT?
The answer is value=210 unit=mmHg
